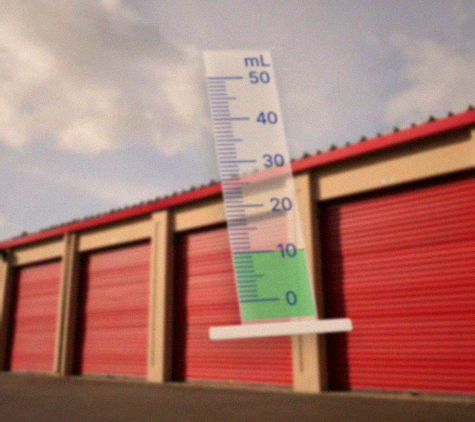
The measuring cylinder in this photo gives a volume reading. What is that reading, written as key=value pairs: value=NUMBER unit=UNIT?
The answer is value=10 unit=mL
